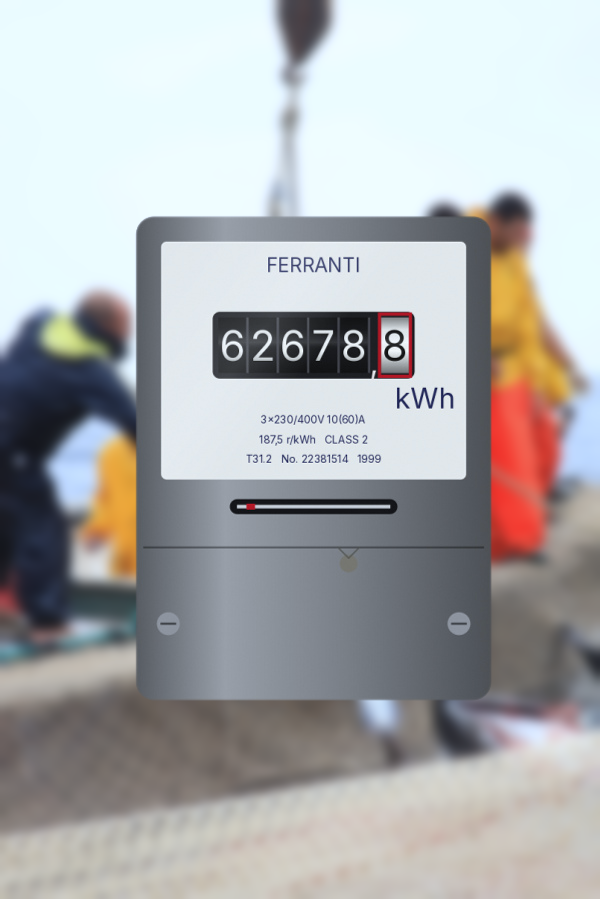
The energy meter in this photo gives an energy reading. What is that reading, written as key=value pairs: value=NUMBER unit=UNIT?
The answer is value=62678.8 unit=kWh
